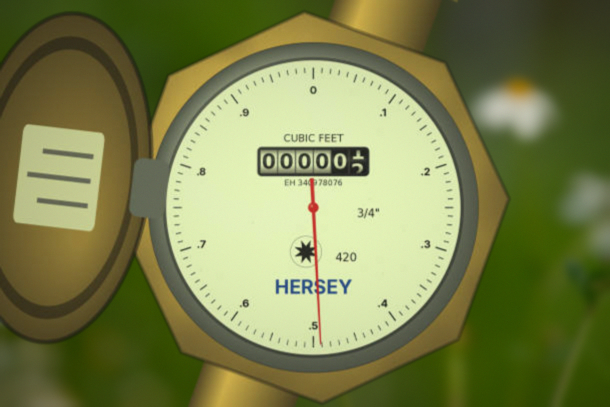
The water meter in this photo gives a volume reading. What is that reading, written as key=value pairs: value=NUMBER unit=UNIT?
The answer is value=1.49 unit=ft³
